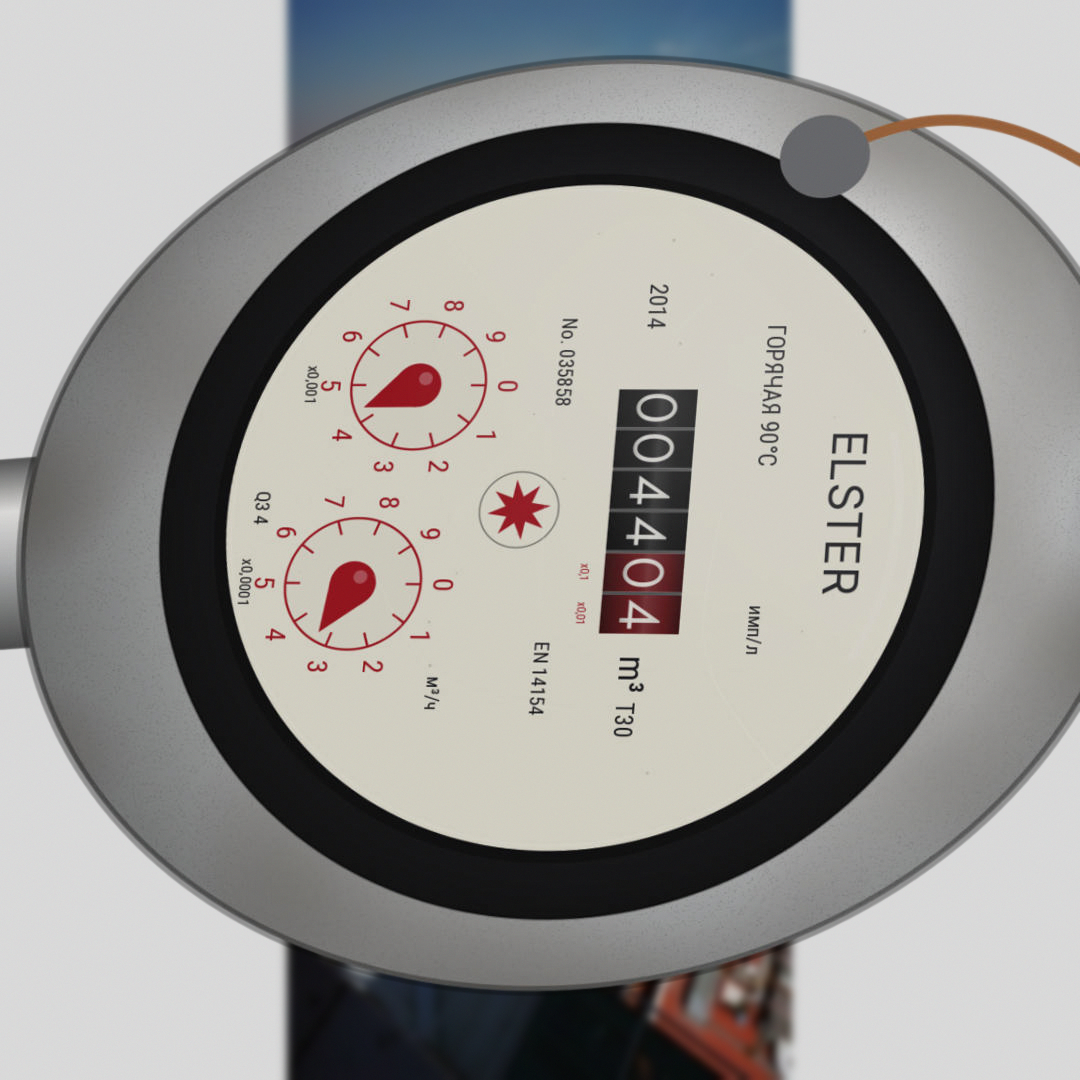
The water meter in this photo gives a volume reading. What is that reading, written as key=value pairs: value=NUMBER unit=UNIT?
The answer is value=44.0443 unit=m³
